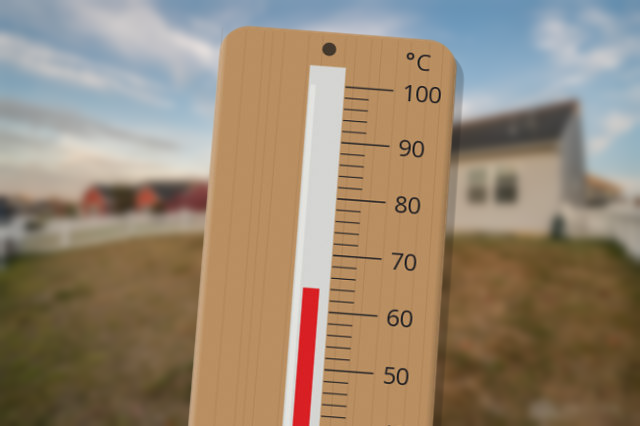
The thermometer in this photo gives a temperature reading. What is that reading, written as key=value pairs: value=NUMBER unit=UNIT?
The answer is value=64 unit=°C
